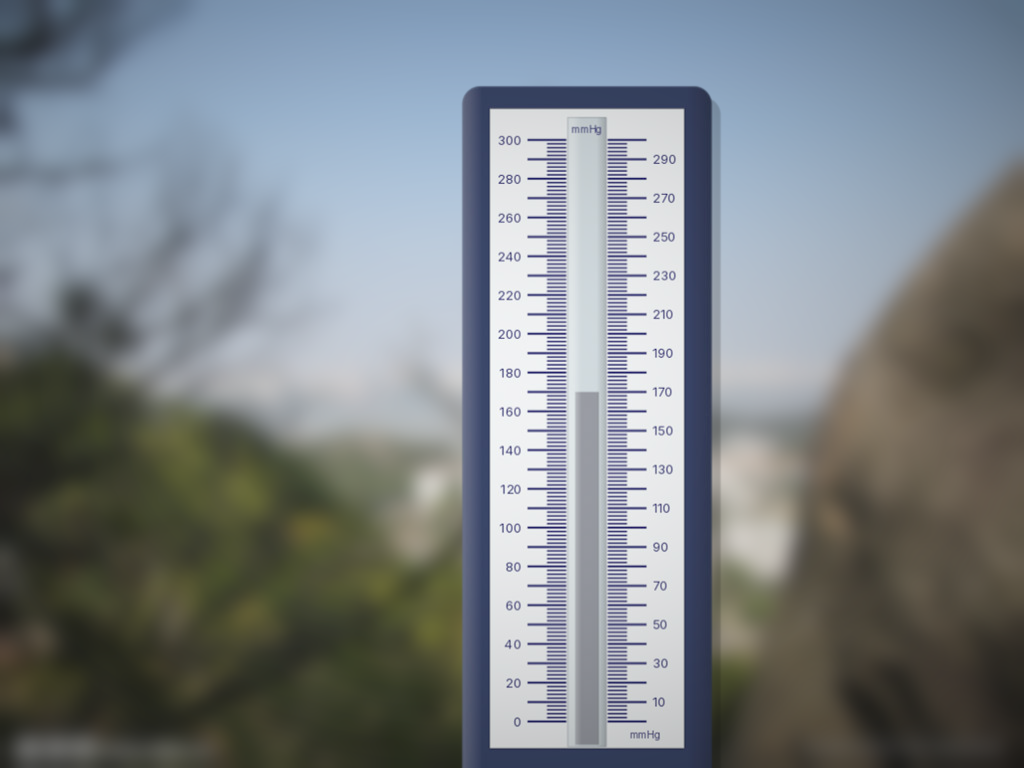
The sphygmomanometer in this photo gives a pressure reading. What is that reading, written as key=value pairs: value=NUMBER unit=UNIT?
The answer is value=170 unit=mmHg
